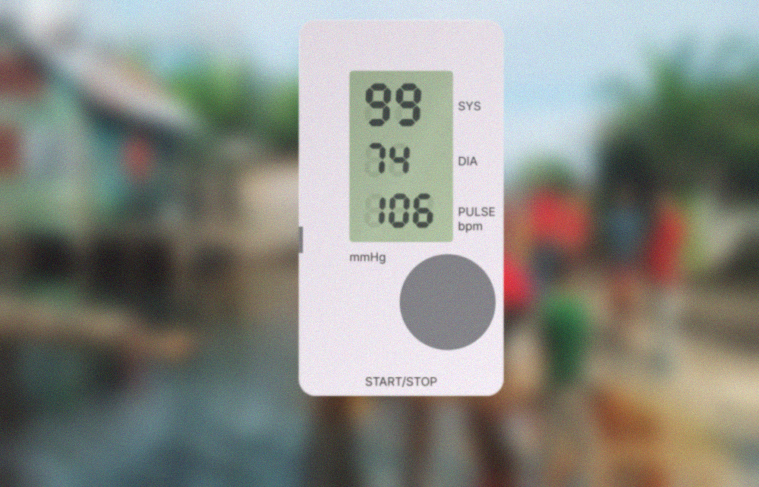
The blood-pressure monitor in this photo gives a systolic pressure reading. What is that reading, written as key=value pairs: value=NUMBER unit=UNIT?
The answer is value=99 unit=mmHg
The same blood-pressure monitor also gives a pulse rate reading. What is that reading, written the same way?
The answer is value=106 unit=bpm
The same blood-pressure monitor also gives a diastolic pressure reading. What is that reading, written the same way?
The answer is value=74 unit=mmHg
